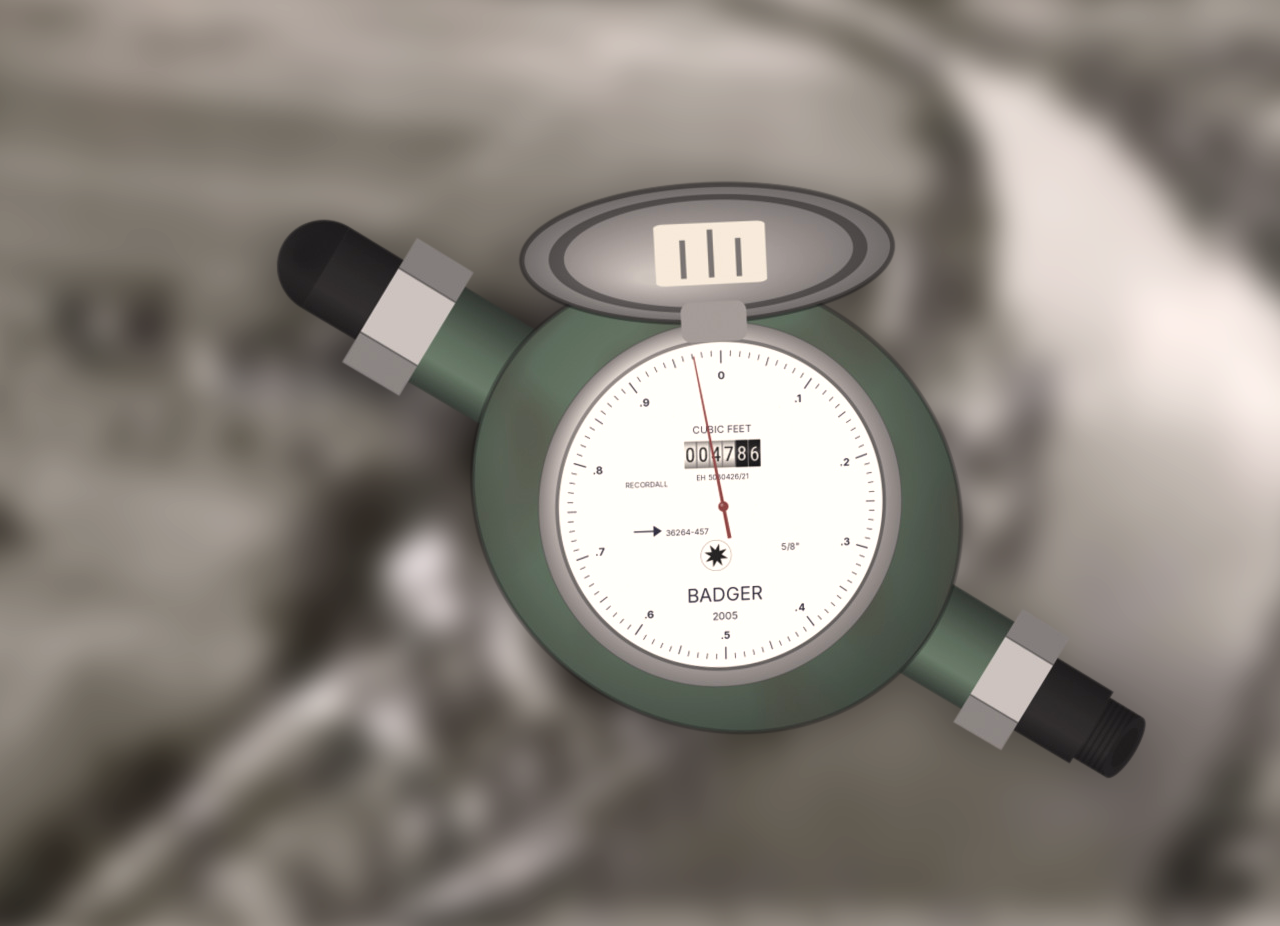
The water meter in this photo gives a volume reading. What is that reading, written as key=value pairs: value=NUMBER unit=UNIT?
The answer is value=4785.97 unit=ft³
